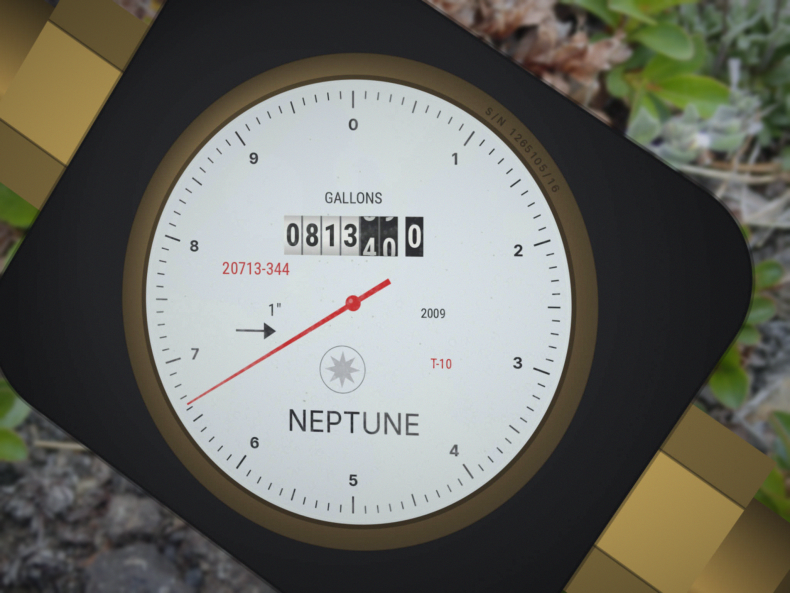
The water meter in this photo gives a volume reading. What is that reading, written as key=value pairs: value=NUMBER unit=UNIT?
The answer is value=813396.6 unit=gal
